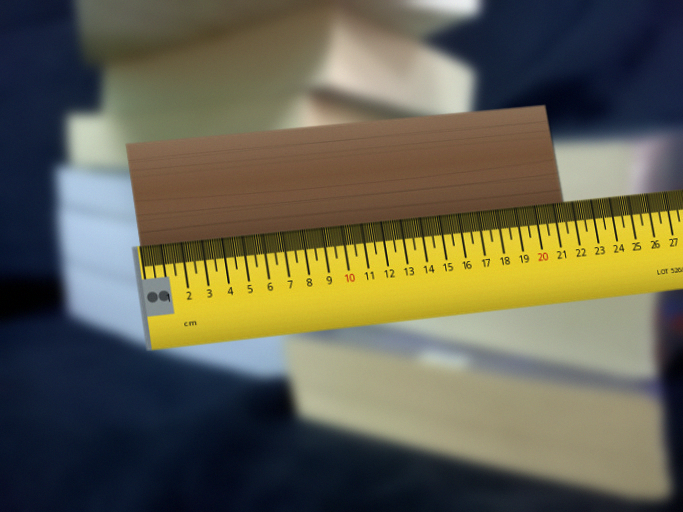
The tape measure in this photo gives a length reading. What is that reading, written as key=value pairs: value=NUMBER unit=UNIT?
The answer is value=21.5 unit=cm
